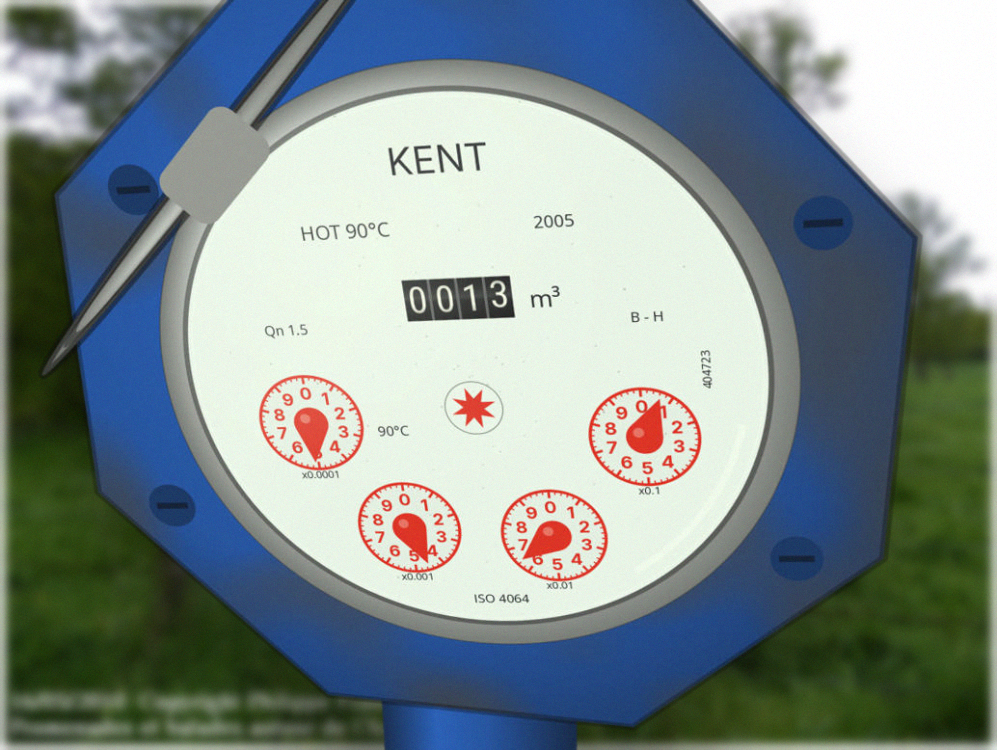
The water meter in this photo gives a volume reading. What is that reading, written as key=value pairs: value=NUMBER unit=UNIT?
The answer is value=13.0645 unit=m³
